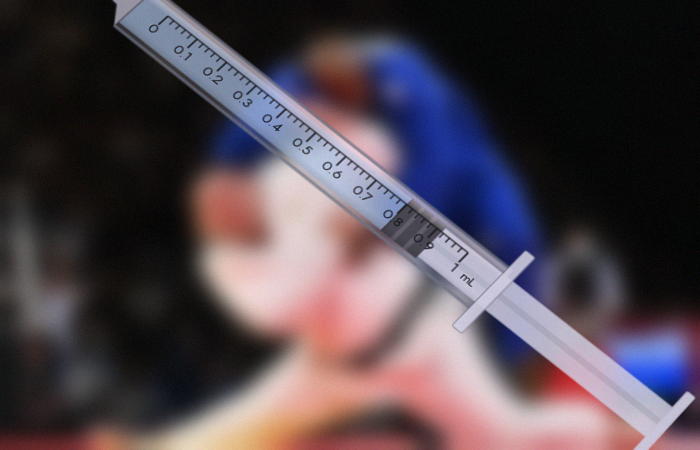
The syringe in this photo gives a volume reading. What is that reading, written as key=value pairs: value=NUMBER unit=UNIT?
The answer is value=0.8 unit=mL
